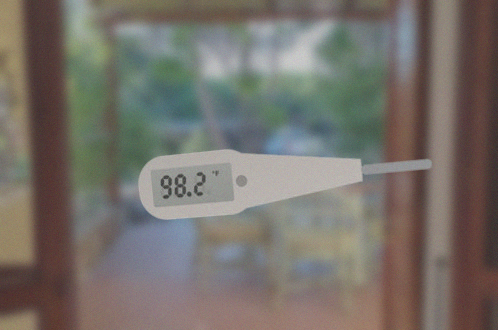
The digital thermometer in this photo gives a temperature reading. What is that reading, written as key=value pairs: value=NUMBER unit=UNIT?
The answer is value=98.2 unit=°F
